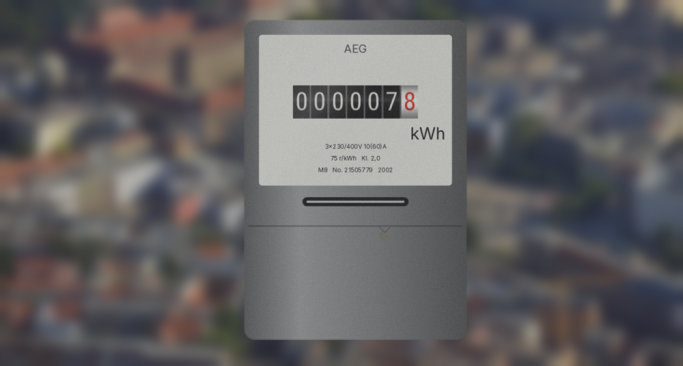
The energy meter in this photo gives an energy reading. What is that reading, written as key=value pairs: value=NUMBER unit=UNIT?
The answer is value=7.8 unit=kWh
